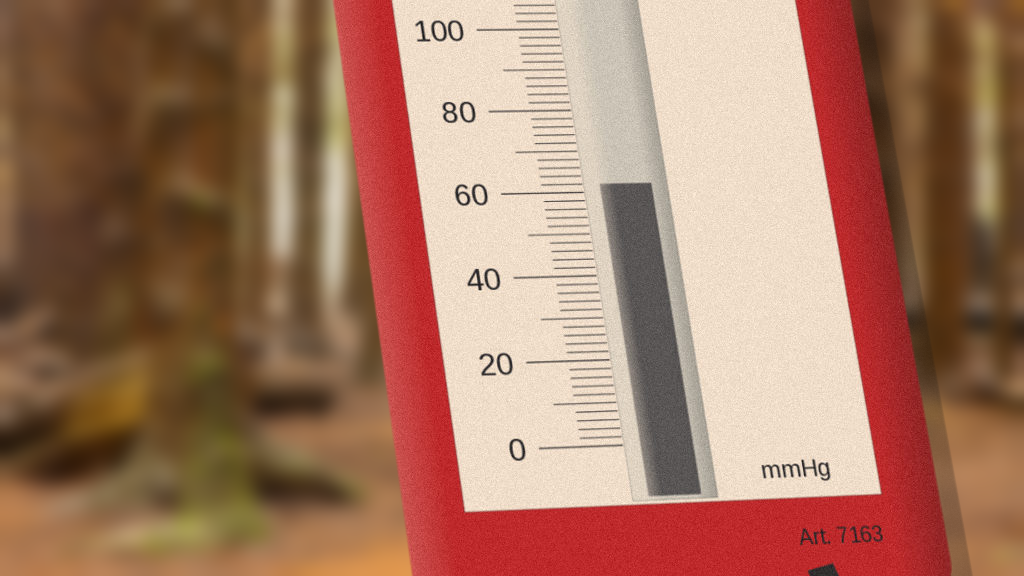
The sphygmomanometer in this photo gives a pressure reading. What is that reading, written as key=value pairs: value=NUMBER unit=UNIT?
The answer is value=62 unit=mmHg
